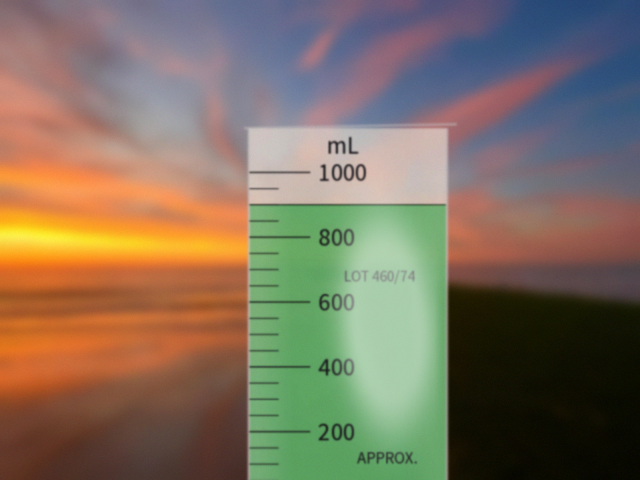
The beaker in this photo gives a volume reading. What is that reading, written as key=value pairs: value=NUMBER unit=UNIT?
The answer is value=900 unit=mL
